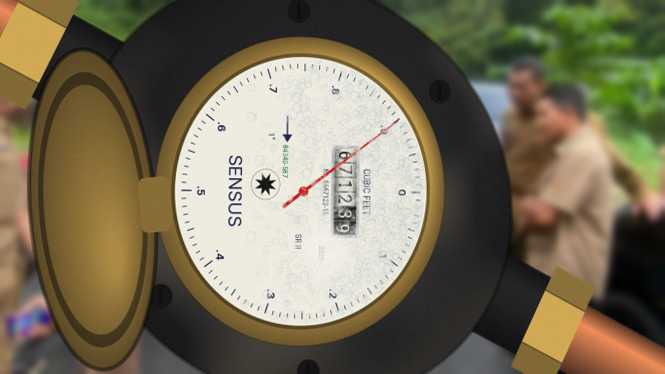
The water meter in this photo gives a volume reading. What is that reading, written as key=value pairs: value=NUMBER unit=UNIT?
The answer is value=671238.90 unit=ft³
